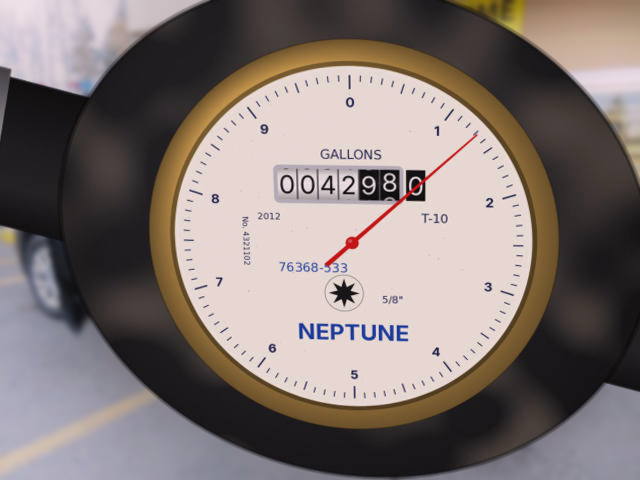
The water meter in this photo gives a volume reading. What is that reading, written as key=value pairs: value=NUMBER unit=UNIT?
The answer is value=42981.3 unit=gal
